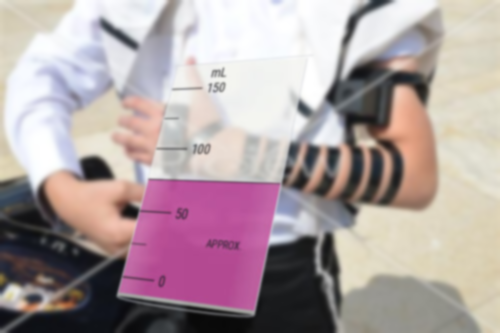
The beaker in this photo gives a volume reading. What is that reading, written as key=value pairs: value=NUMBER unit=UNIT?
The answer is value=75 unit=mL
